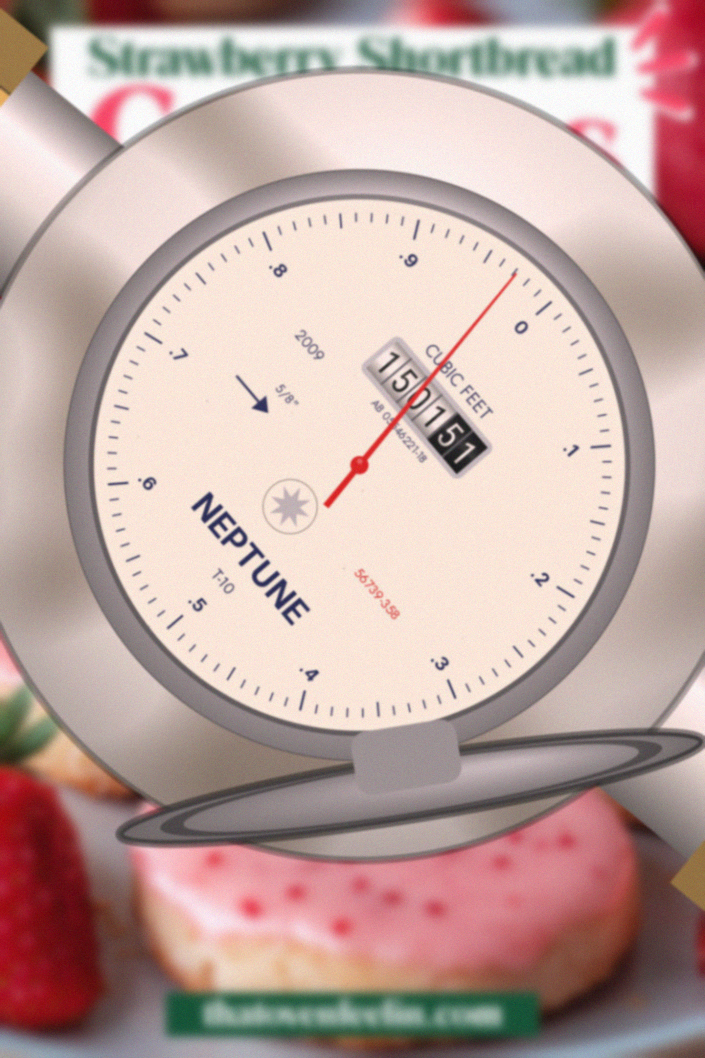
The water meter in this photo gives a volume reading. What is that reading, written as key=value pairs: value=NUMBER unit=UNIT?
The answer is value=150150.97 unit=ft³
